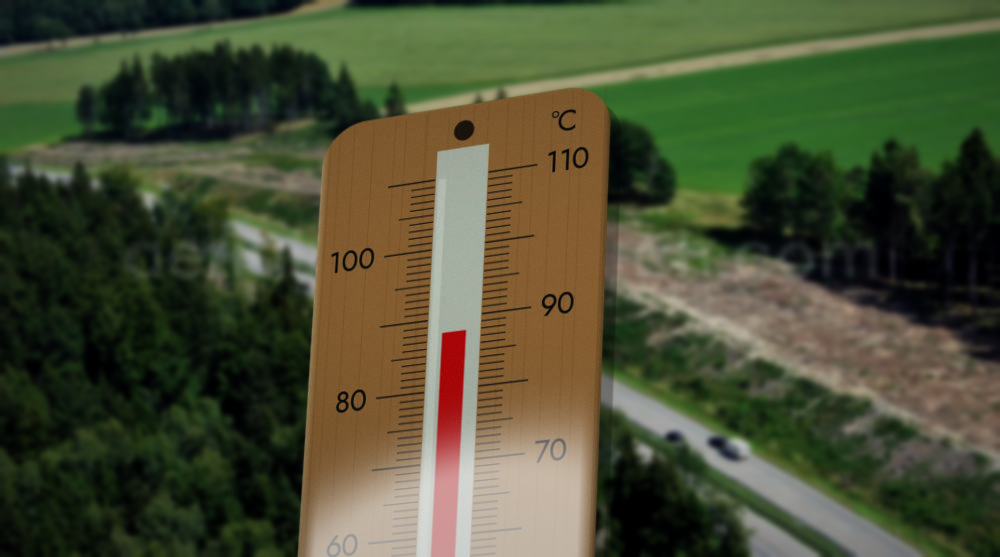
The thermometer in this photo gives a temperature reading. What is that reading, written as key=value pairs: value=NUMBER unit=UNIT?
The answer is value=88 unit=°C
